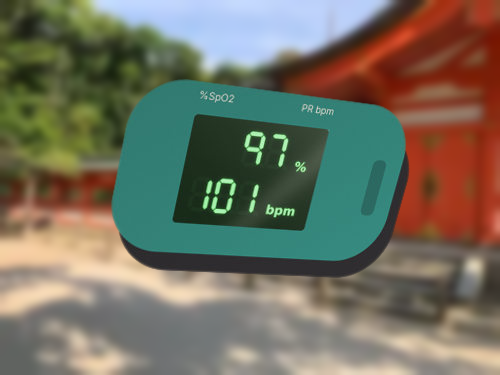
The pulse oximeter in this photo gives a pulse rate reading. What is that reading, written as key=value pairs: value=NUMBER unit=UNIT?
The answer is value=101 unit=bpm
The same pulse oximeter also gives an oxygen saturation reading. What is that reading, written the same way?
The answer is value=97 unit=%
